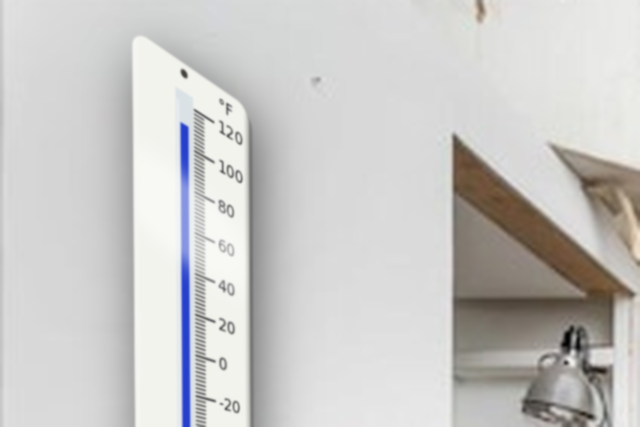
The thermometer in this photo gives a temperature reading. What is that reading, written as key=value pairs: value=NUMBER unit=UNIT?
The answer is value=110 unit=°F
